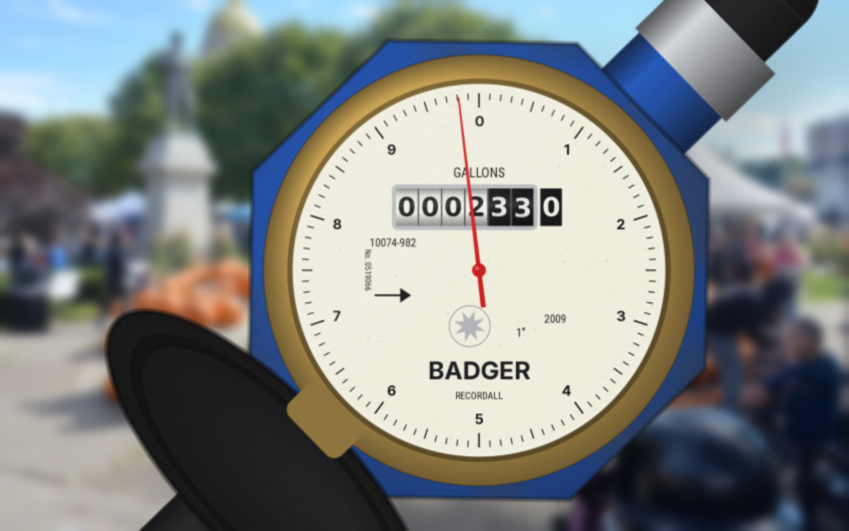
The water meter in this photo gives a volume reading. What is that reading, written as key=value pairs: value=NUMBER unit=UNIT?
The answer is value=2329.8 unit=gal
